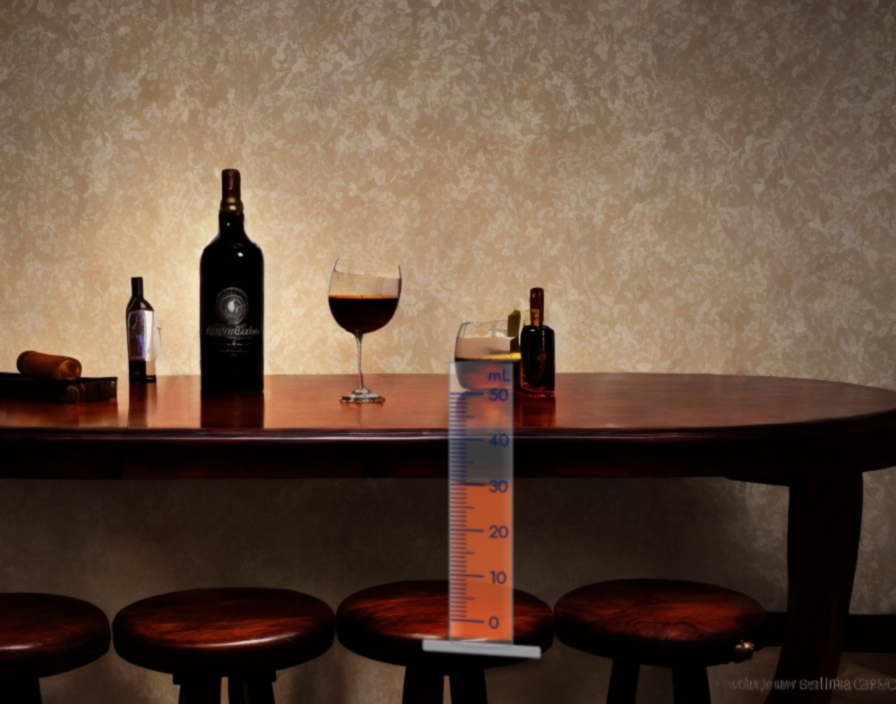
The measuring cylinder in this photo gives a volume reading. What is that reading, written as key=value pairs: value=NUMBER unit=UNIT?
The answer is value=30 unit=mL
